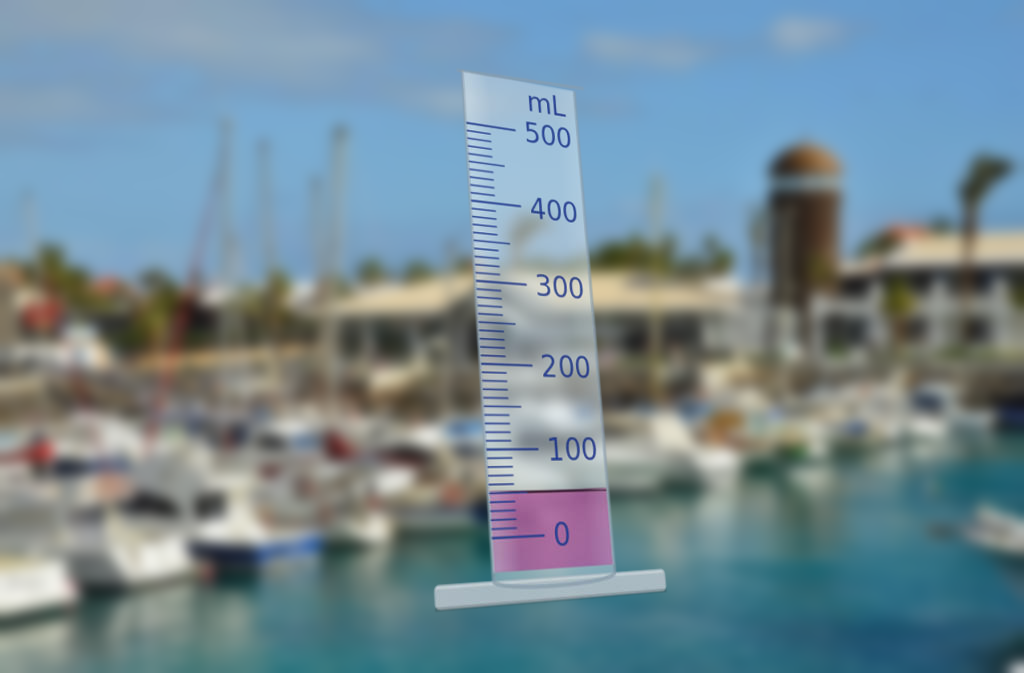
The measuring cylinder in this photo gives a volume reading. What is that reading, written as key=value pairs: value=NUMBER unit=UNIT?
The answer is value=50 unit=mL
